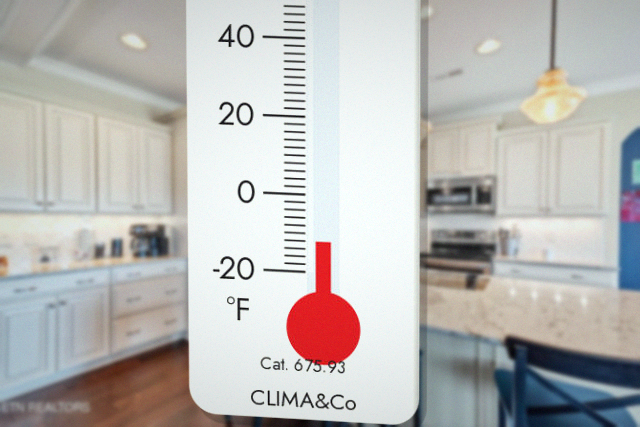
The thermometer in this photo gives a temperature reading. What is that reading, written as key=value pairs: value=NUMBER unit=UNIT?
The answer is value=-12 unit=°F
